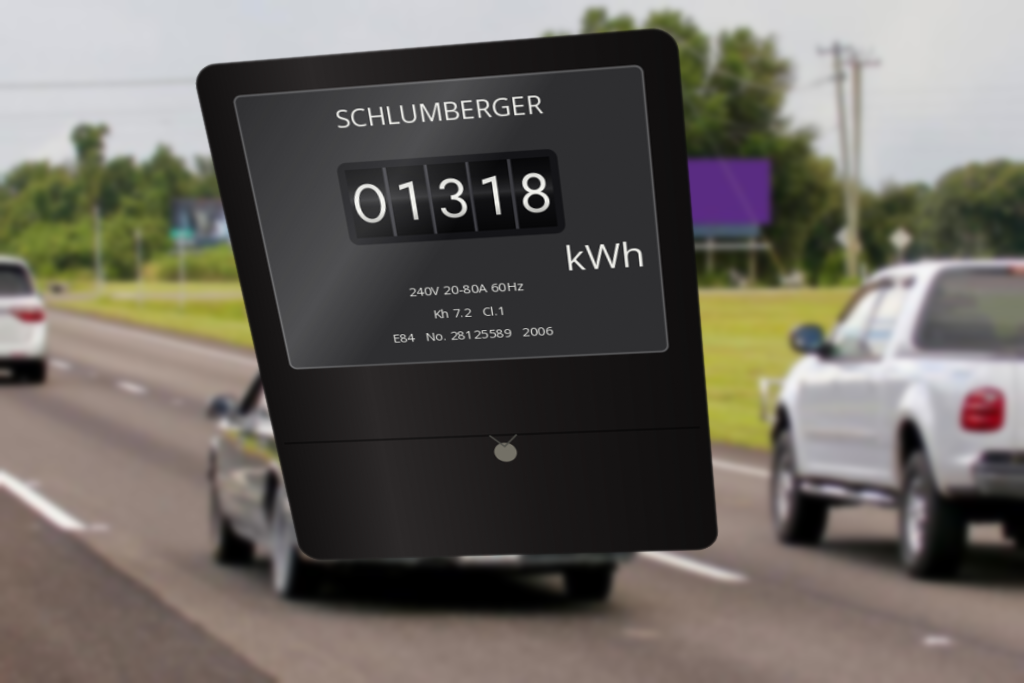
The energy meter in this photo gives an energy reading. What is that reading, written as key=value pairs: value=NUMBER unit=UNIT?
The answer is value=1318 unit=kWh
